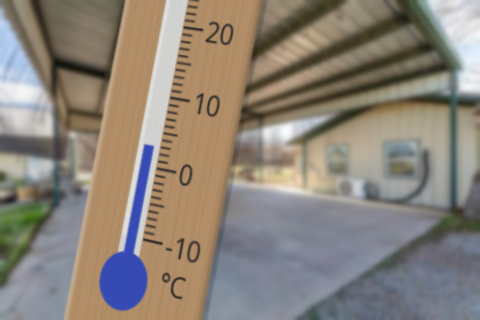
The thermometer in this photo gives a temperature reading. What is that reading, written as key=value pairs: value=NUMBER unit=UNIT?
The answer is value=3 unit=°C
